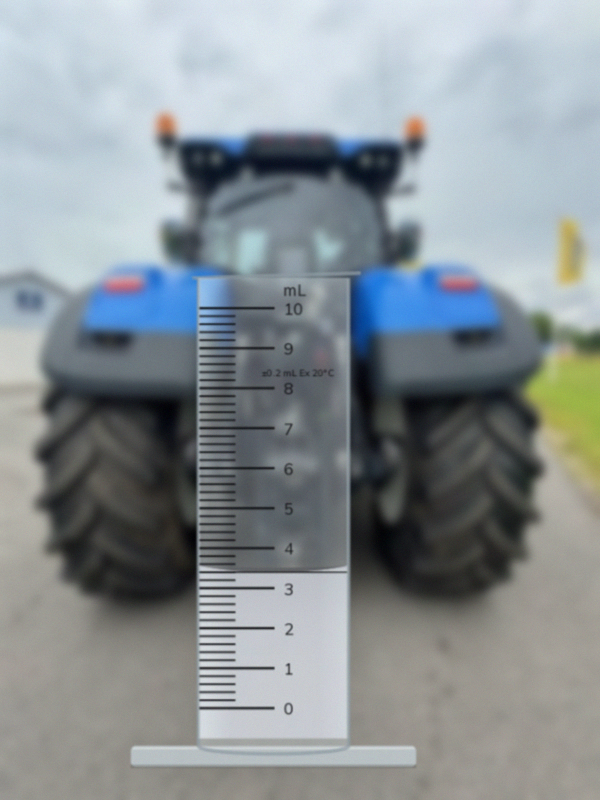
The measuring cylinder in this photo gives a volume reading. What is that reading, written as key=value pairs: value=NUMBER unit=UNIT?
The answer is value=3.4 unit=mL
